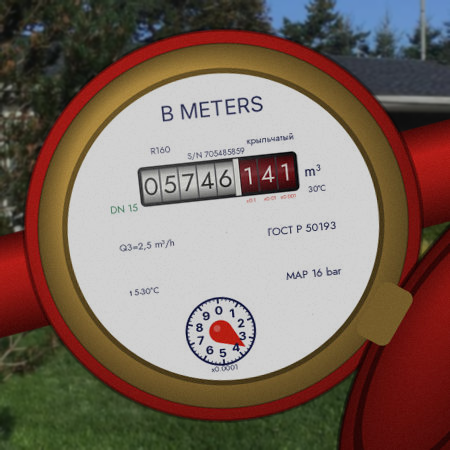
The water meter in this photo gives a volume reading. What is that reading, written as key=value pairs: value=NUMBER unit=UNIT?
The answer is value=5746.1413 unit=m³
